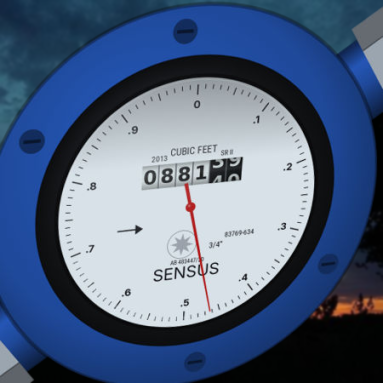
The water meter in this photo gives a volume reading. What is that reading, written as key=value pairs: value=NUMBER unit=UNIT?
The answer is value=88139.46 unit=ft³
